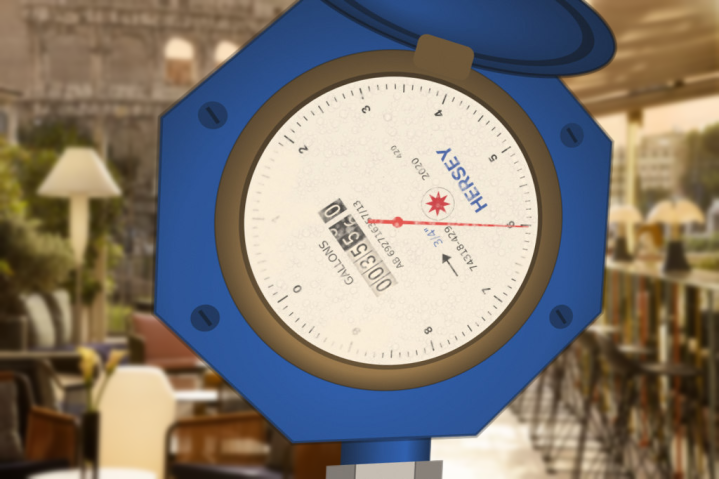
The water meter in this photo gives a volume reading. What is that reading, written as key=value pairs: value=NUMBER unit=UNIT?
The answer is value=35556.0 unit=gal
